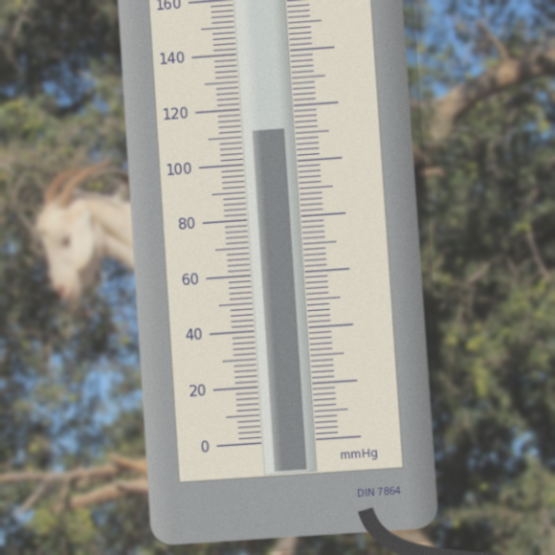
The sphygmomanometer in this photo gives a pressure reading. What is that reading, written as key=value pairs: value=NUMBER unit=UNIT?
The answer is value=112 unit=mmHg
